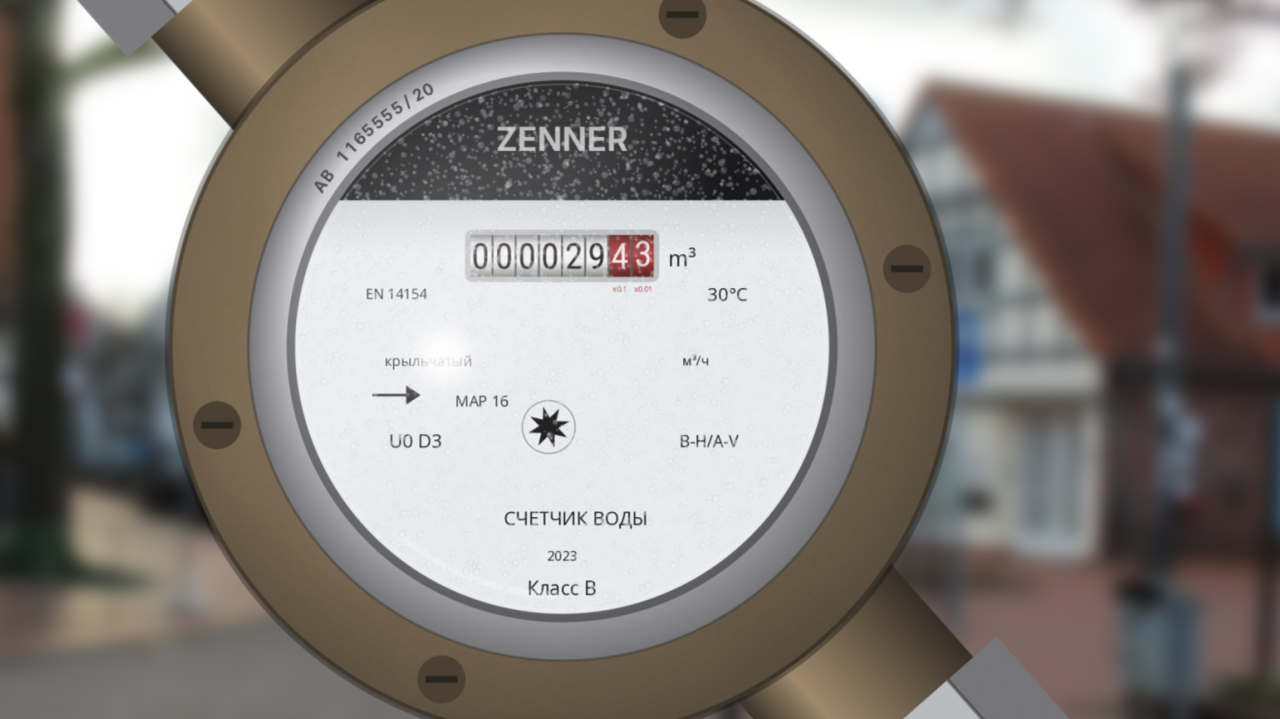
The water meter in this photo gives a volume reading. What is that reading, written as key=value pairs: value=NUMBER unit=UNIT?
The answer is value=29.43 unit=m³
